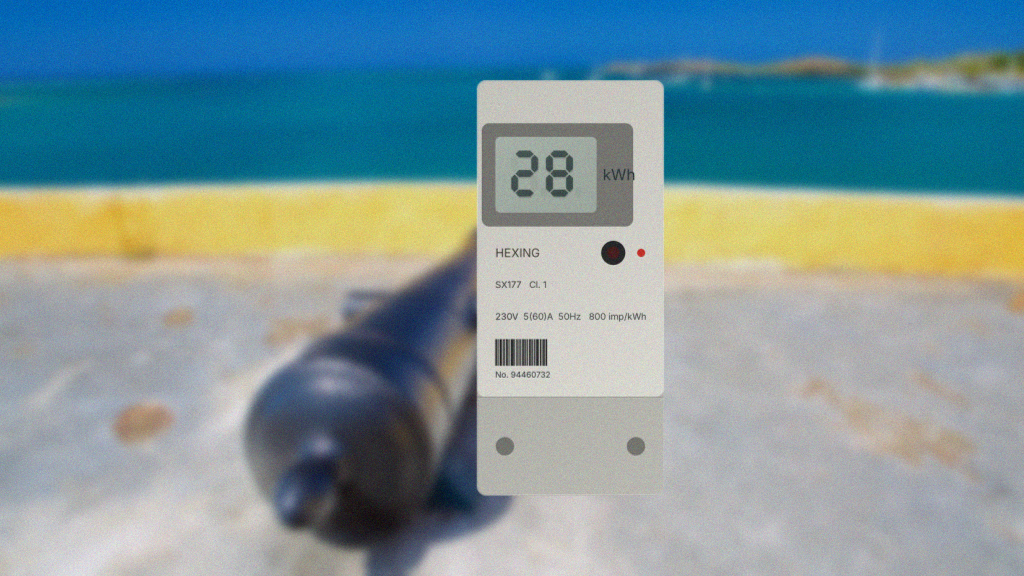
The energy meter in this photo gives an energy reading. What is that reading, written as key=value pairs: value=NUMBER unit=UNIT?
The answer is value=28 unit=kWh
